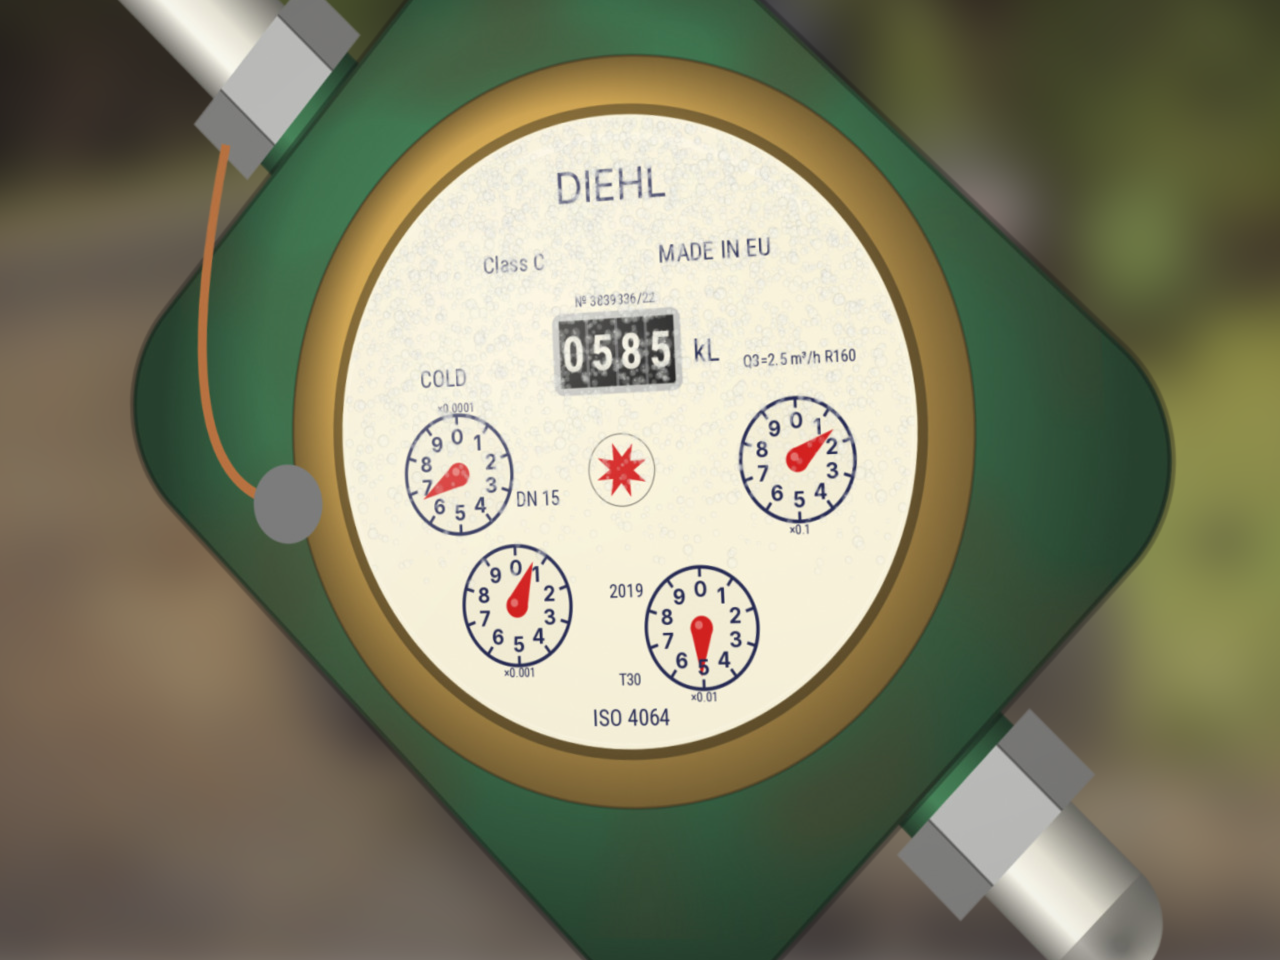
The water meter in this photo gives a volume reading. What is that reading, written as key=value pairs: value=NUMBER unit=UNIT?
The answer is value=585.1506 unit=kL
